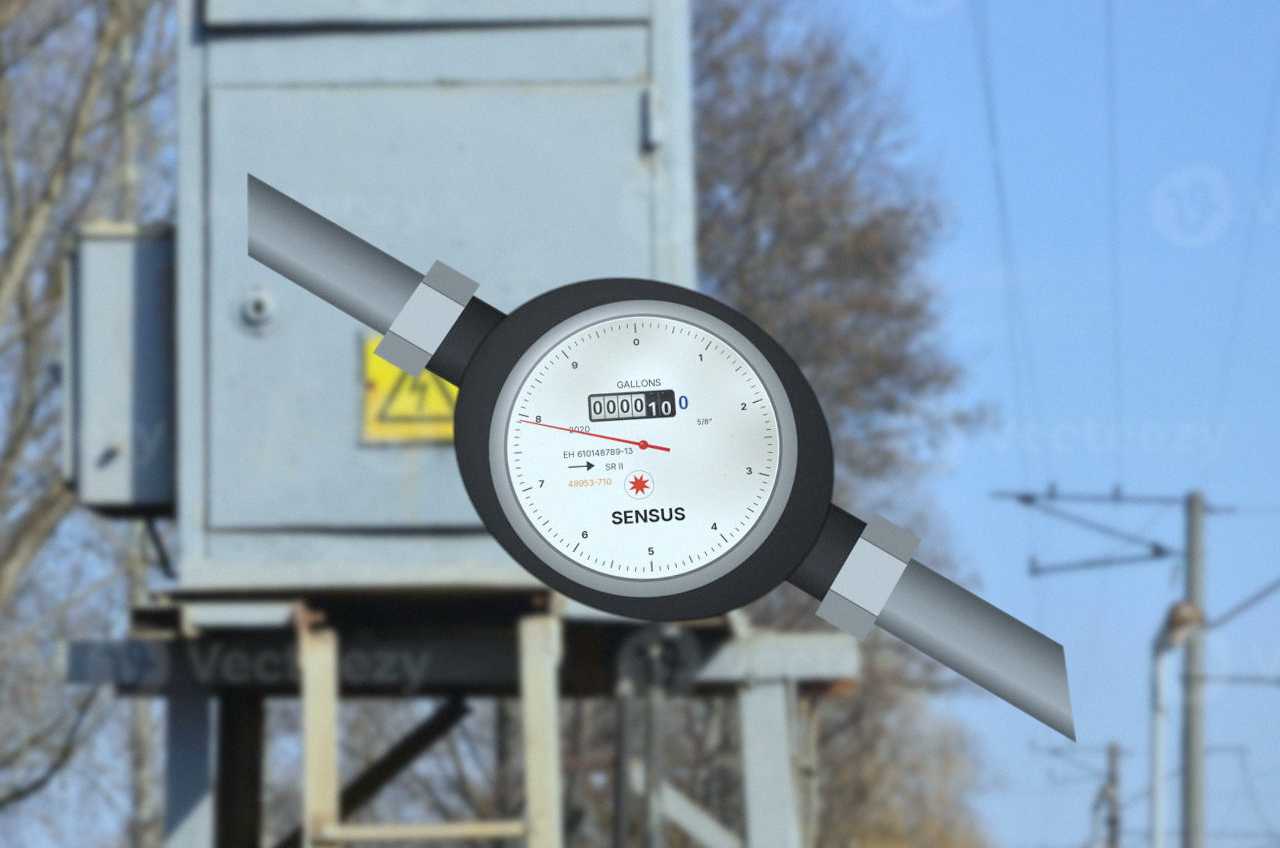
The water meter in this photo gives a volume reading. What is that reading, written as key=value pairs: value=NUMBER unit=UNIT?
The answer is value=97.9 unit=gal
